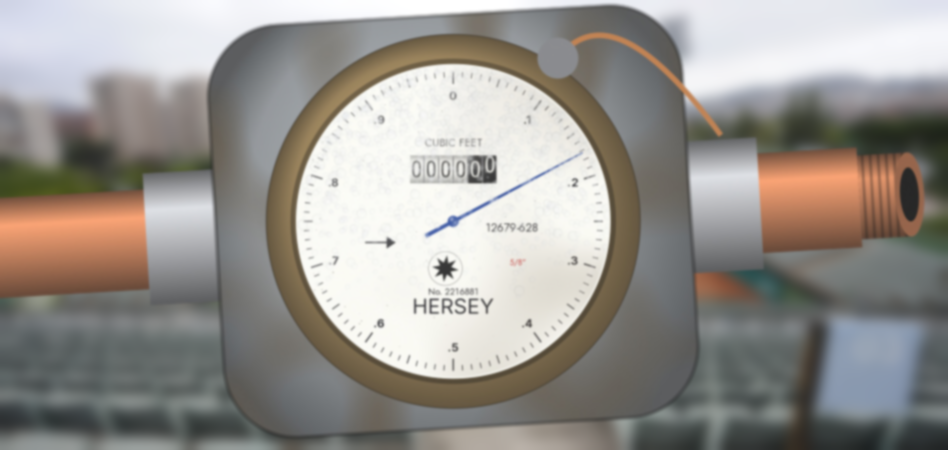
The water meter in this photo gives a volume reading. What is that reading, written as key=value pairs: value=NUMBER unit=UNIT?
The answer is value=0.17 unit=ft³
